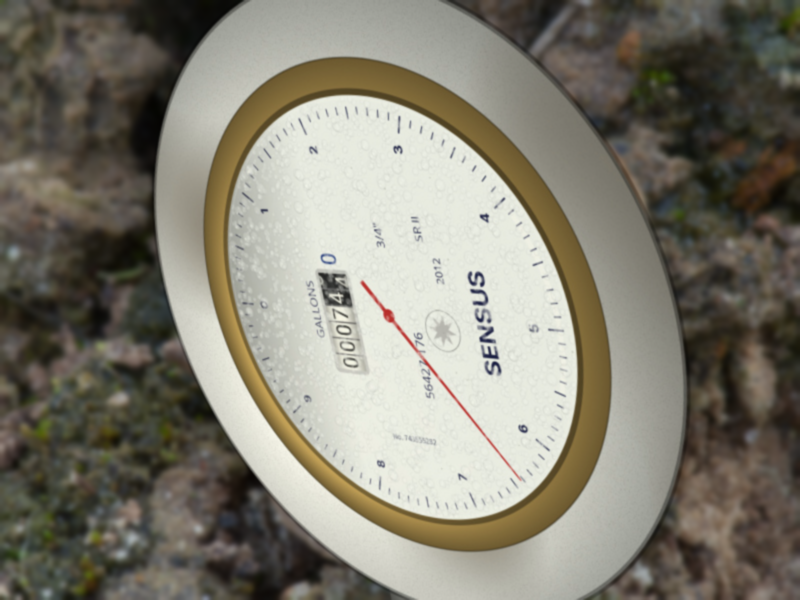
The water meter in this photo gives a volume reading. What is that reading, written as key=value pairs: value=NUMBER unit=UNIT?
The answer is value=7436.4 unit=gal
